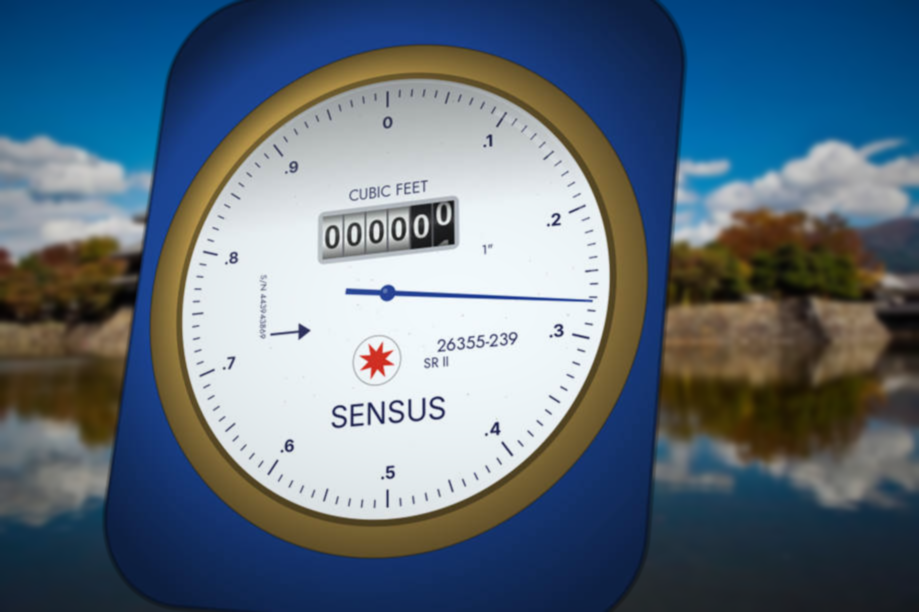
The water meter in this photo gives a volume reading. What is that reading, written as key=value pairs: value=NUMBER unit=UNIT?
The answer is value=0.27 unit=ft³
